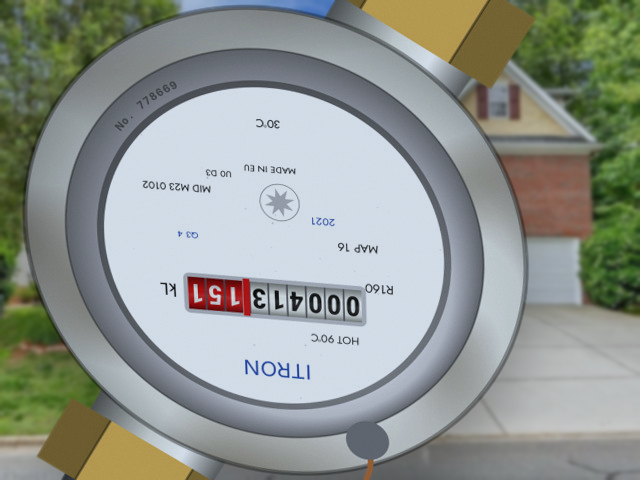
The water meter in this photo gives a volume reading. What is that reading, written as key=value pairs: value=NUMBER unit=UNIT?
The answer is value=413.151 unit=kL
